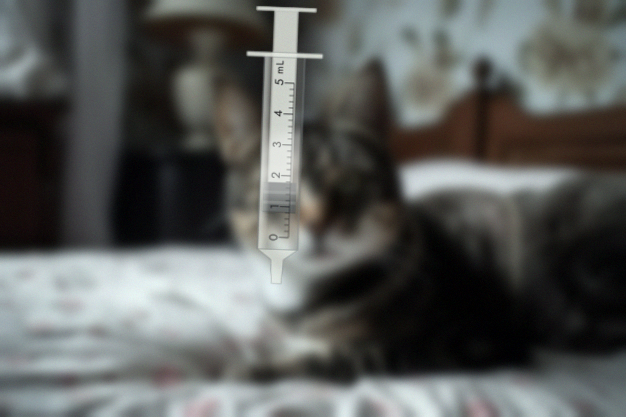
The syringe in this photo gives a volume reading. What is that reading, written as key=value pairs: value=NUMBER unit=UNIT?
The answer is value=0.8 unit=mL
